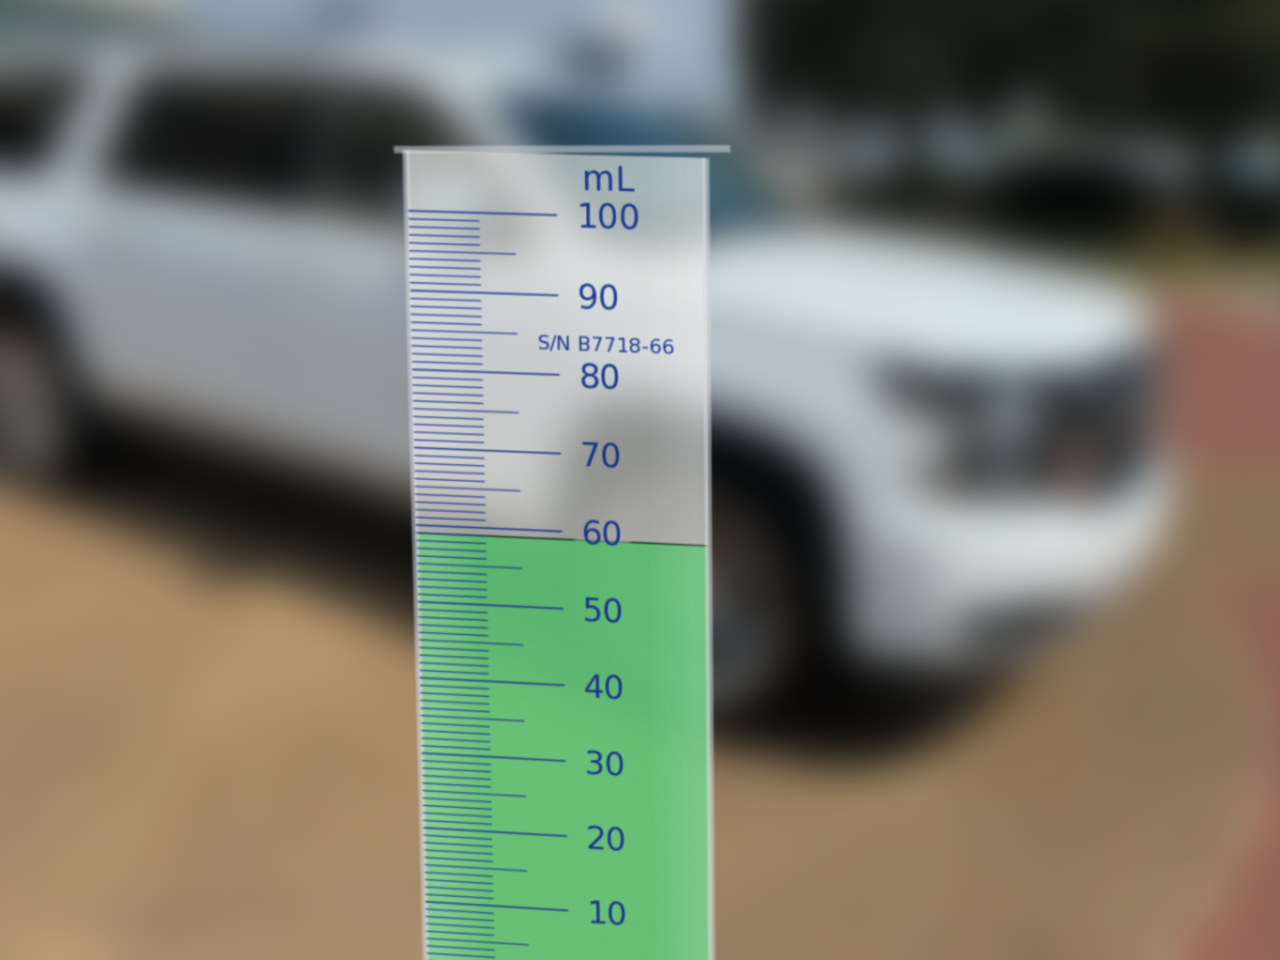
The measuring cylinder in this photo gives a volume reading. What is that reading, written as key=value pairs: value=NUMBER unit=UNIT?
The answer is value=59 unit=mL
